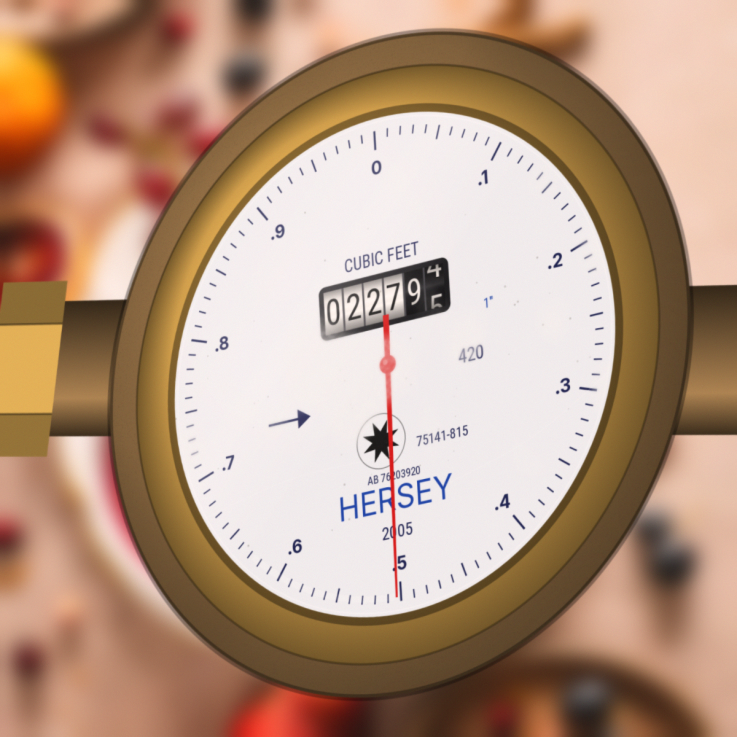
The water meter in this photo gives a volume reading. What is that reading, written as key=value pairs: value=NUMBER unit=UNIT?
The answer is value=22794.50 unit=ft³
